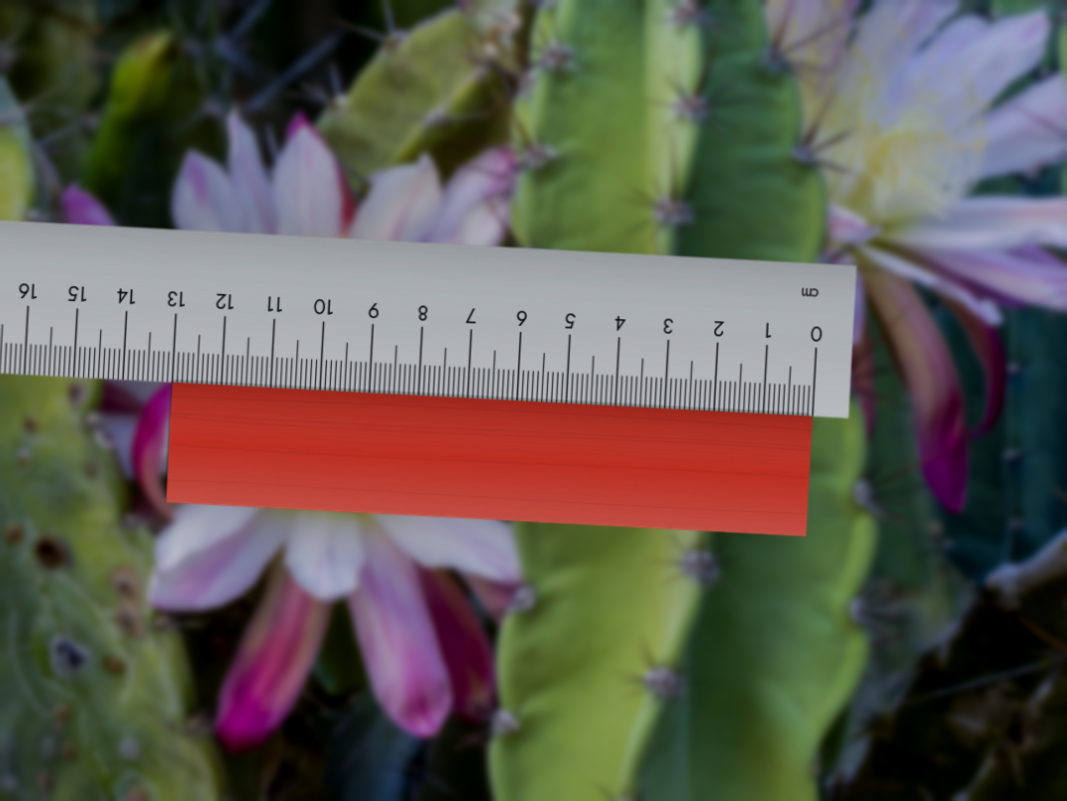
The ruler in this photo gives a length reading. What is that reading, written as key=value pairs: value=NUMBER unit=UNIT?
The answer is value=13 unit=cm
